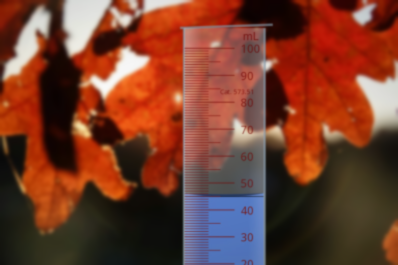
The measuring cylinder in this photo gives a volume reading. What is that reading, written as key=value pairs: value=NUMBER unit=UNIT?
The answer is value=45 unit=mL
